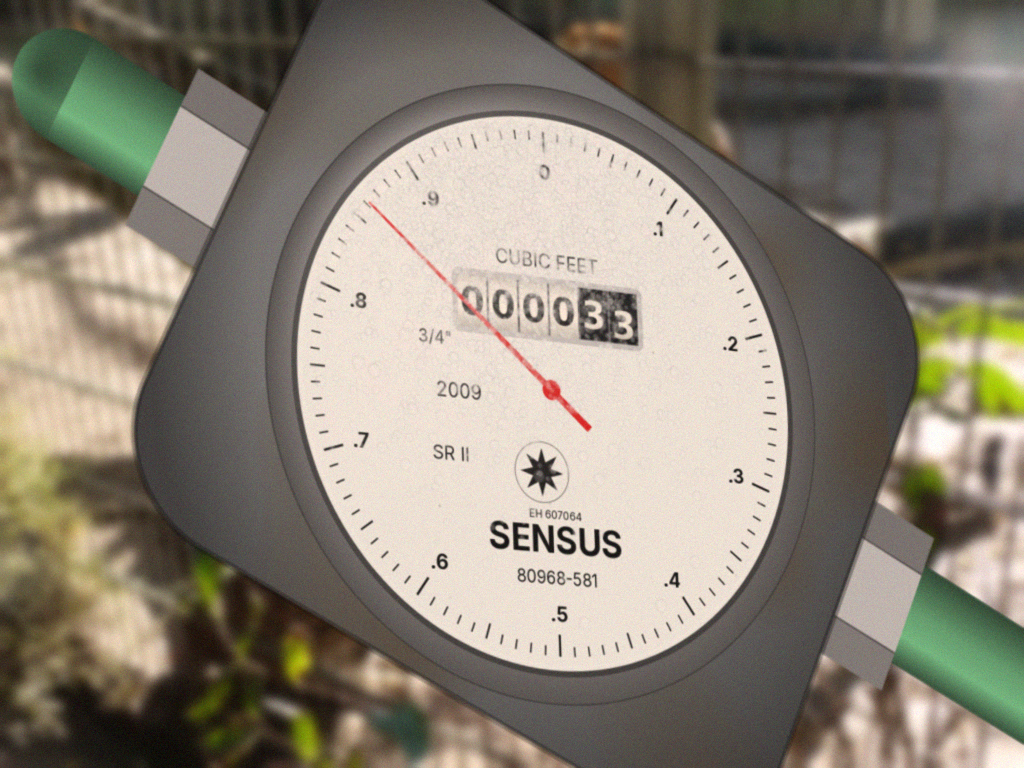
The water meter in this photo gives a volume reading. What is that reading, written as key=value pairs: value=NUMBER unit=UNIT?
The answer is value=32.86 unit=ft³
